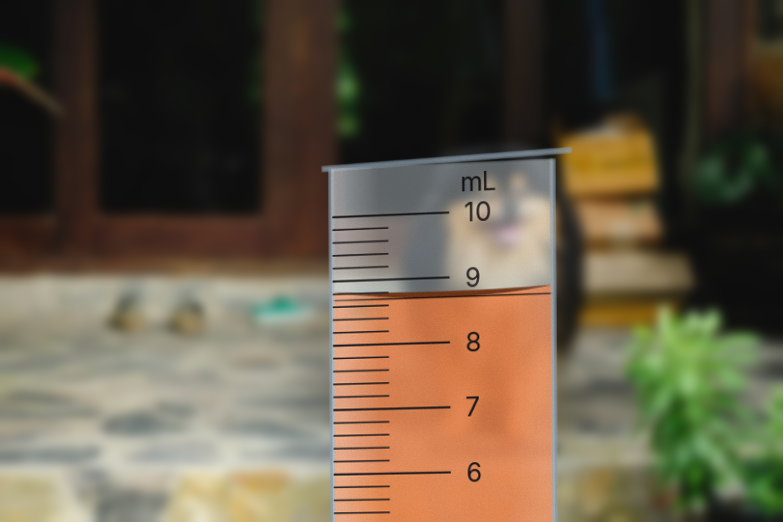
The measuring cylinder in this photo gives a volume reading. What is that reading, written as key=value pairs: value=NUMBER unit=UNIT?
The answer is value=8.7 unit=mL
